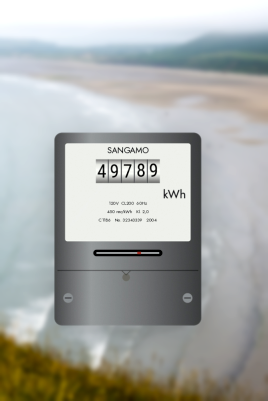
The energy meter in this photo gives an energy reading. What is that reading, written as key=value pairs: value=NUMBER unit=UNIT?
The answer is value=49789 unit=kWh
